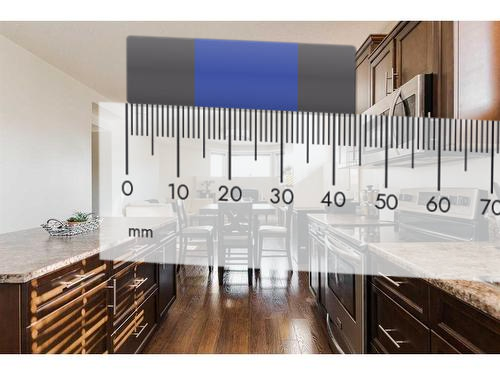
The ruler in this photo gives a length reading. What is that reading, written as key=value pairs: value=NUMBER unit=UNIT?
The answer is value=44 unit=mm
